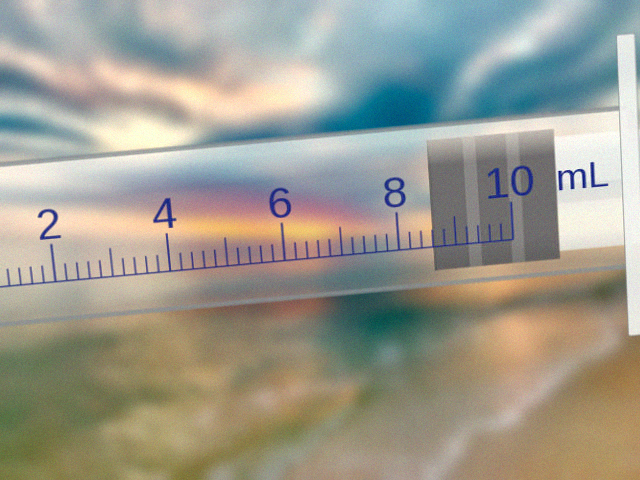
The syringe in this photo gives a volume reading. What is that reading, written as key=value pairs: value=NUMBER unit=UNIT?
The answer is value=8.6 unit=mL
